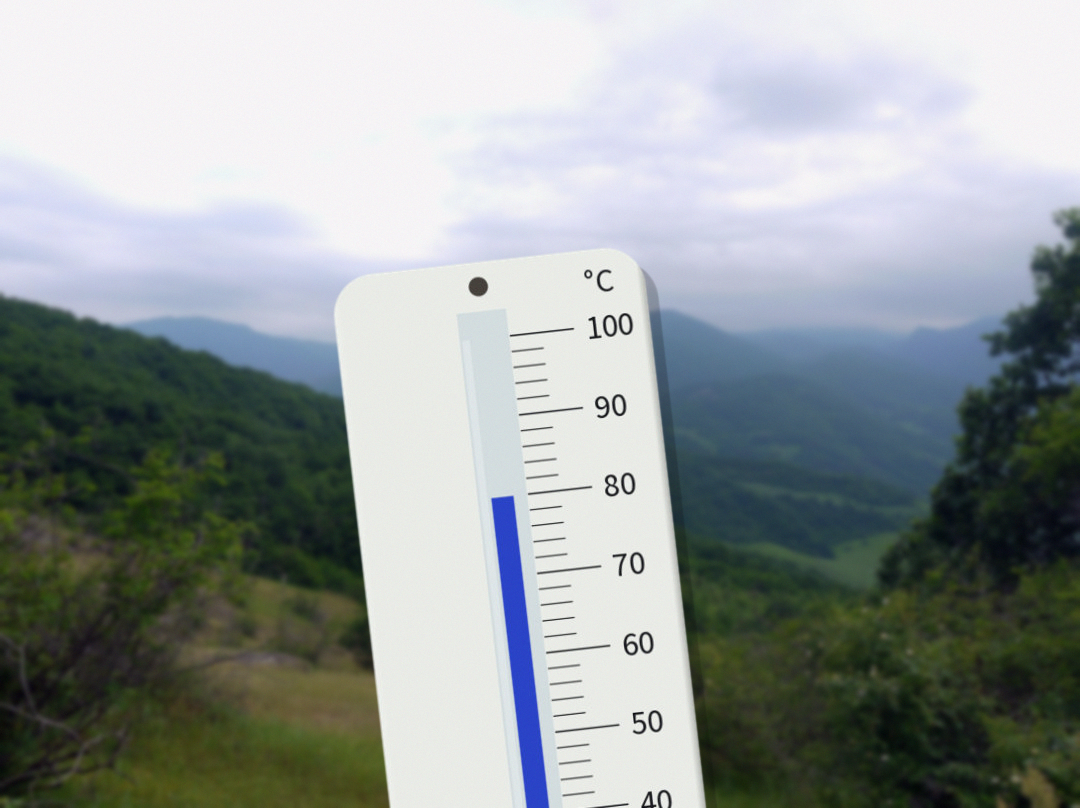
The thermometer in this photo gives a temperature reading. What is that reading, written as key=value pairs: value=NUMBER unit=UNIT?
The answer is value=80 unit=°C
